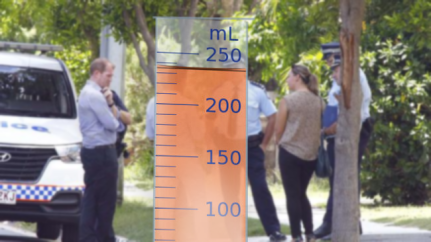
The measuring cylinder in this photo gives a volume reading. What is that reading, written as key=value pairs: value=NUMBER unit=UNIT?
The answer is value=235 unit=mL
